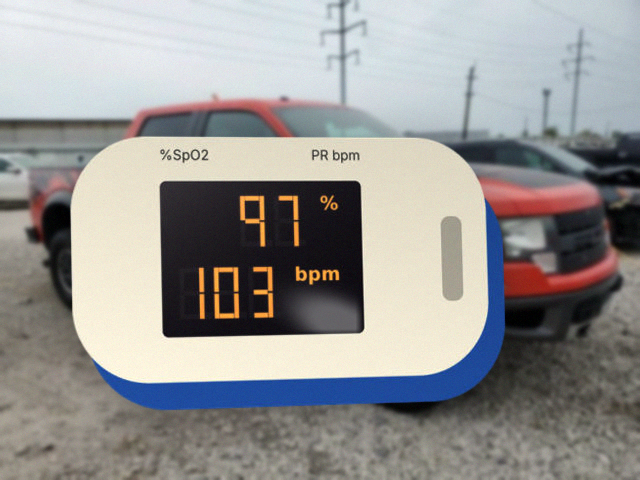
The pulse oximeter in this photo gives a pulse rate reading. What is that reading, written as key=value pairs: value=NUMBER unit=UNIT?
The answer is value=103 unit=bpm
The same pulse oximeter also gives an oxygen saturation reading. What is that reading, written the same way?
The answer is value=97 unit=%
